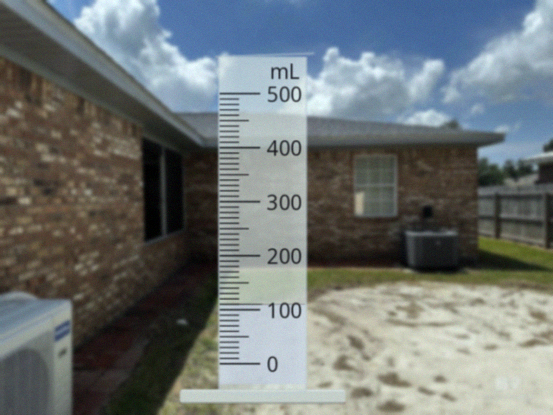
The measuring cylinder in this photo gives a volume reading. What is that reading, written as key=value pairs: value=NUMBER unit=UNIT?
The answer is value=110 unit=mL
